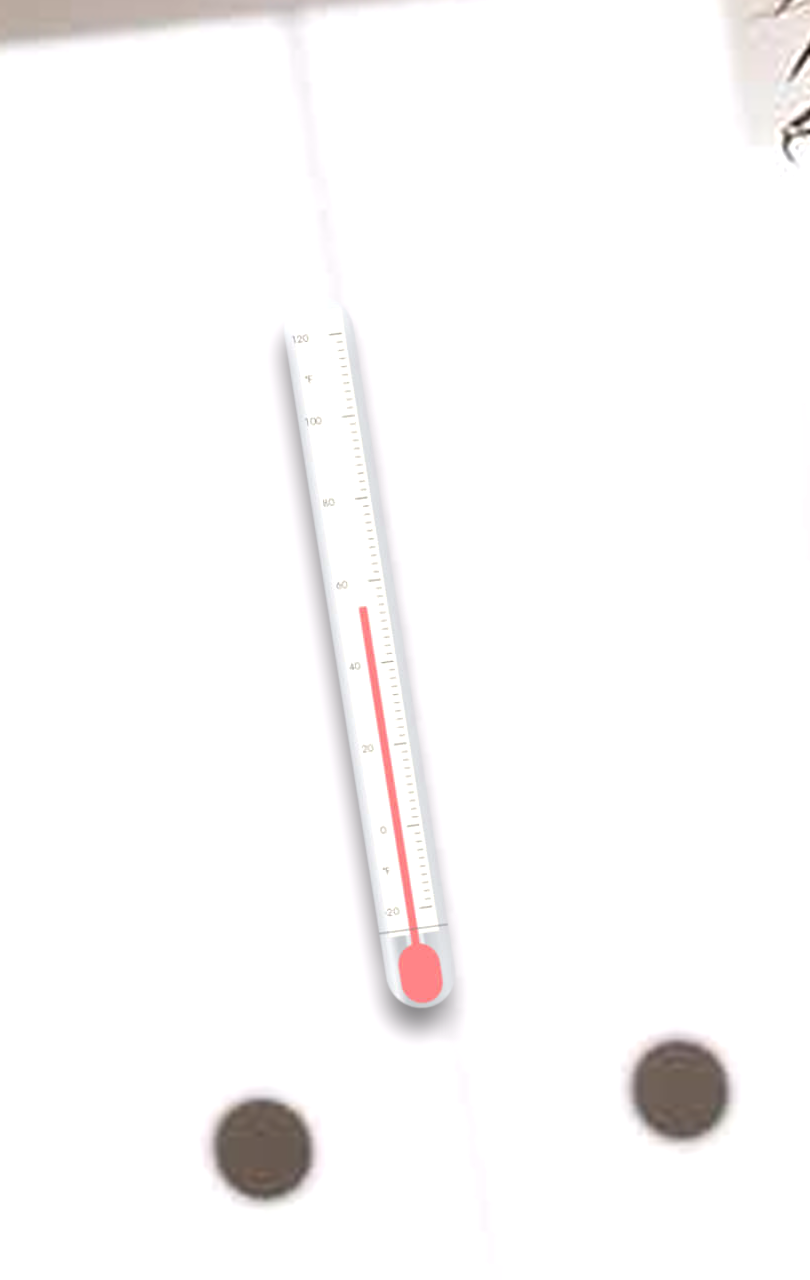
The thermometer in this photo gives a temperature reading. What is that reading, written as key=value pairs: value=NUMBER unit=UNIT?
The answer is value=54 unit=°F
